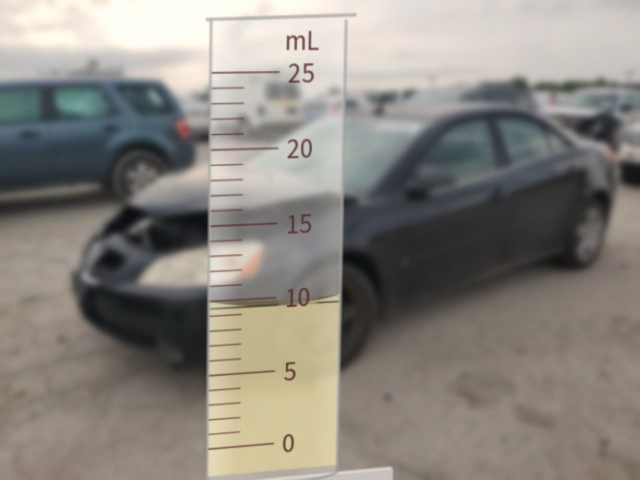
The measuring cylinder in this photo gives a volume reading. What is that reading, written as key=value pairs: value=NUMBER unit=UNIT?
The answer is value=9.5 unit=mL
